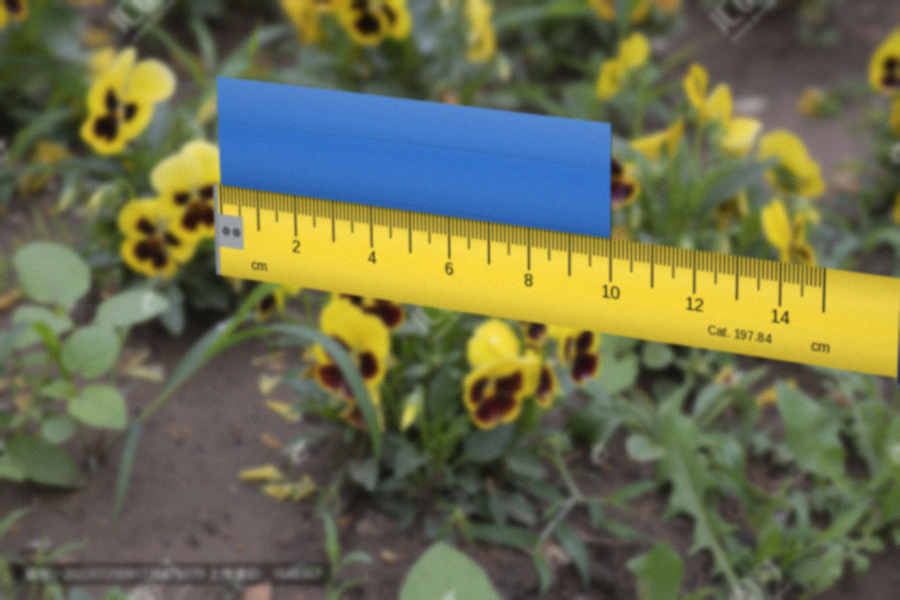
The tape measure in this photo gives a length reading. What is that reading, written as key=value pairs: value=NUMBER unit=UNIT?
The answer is value=10 unit=cm
